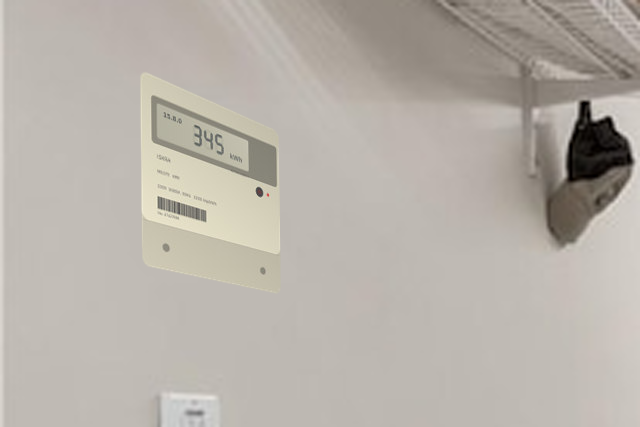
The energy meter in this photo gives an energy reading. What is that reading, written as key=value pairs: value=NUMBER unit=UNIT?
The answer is value=345 unit=kWh
